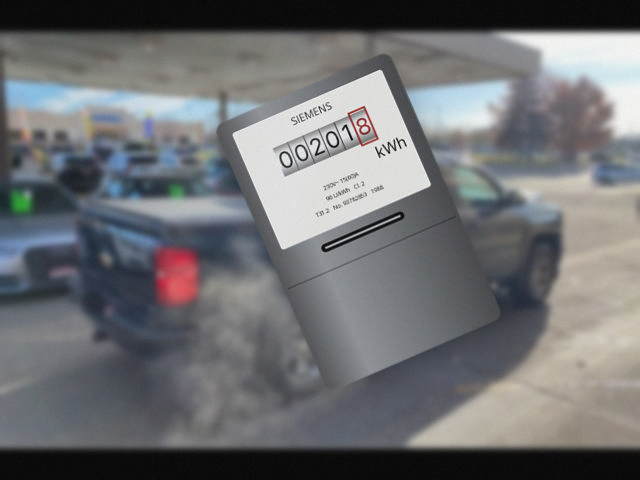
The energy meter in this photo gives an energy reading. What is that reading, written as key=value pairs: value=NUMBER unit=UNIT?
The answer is value=201.8 unit=kWh
